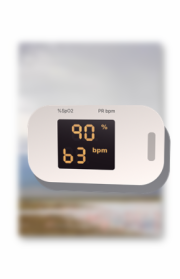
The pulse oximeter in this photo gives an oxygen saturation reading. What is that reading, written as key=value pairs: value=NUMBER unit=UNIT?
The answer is value=90 unit=%
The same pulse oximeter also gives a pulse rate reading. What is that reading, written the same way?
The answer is value=63 unit=bpm
